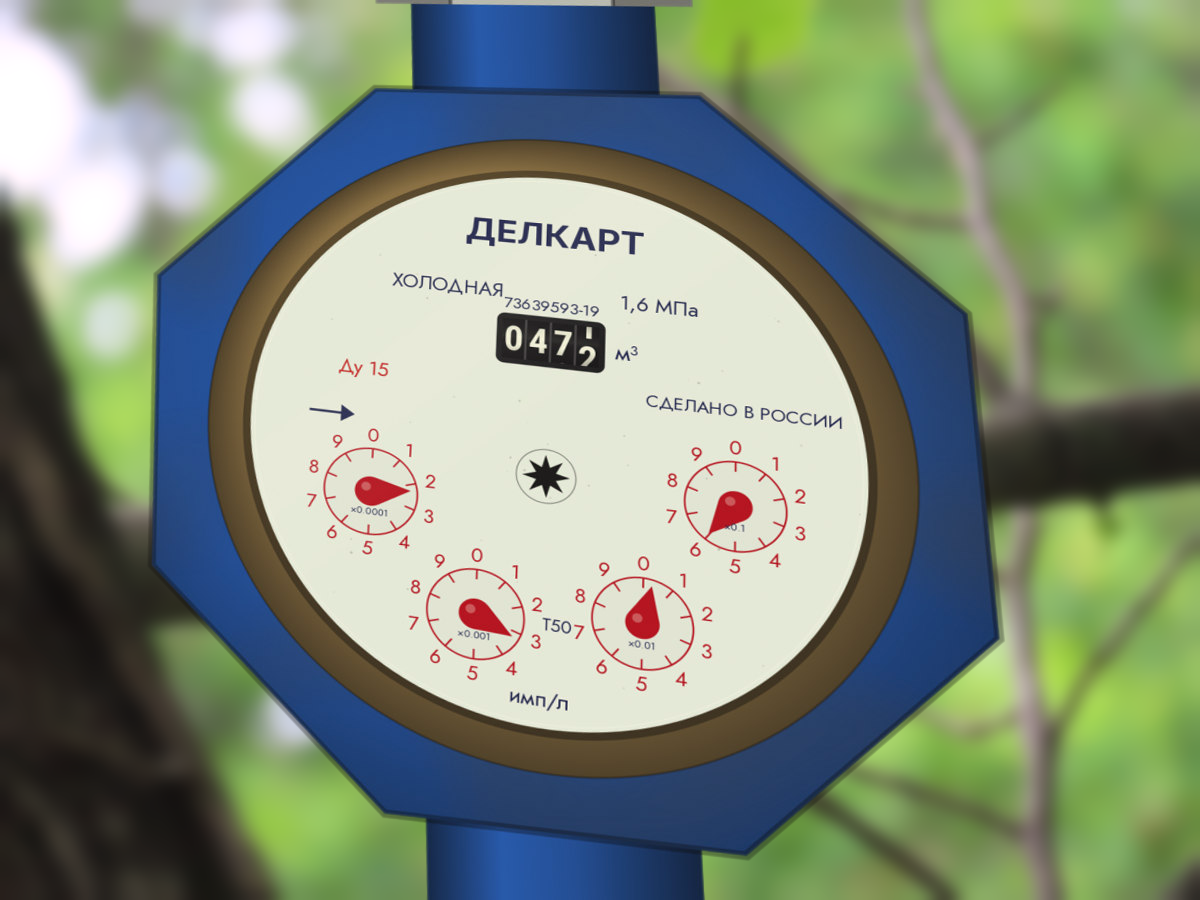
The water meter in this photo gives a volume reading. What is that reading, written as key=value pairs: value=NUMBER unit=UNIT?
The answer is value=471.6032 unit=m³
